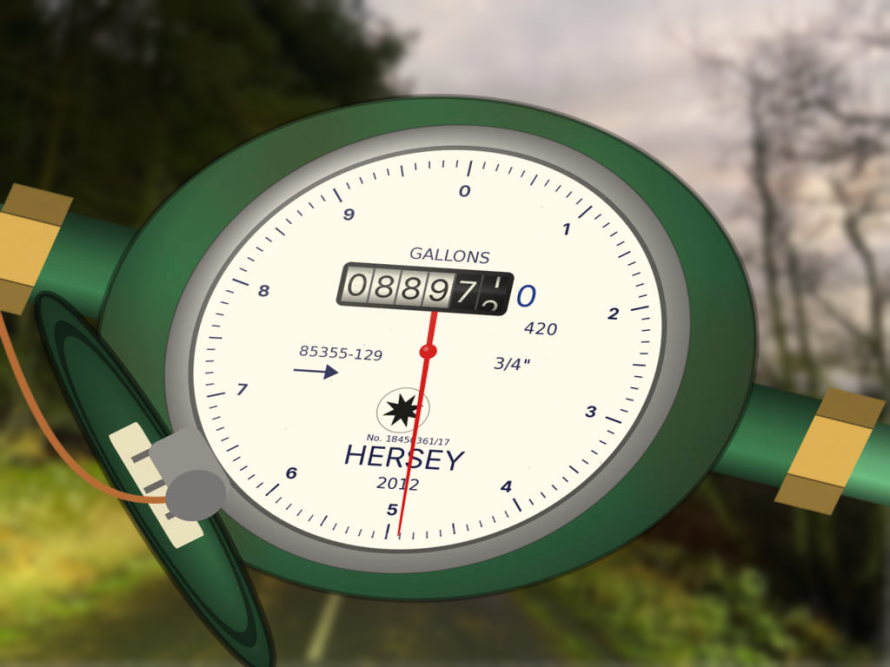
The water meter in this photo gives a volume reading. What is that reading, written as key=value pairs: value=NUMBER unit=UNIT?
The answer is value=889714.9 unit=gal
